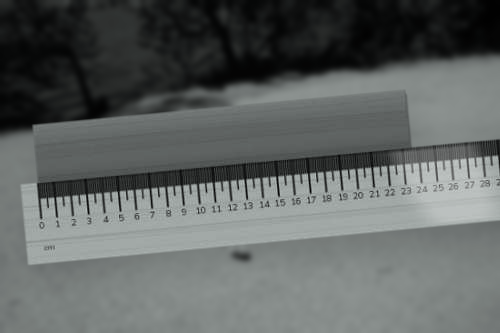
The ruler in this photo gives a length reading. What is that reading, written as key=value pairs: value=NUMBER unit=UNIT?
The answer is value=23.5 unit=cm
